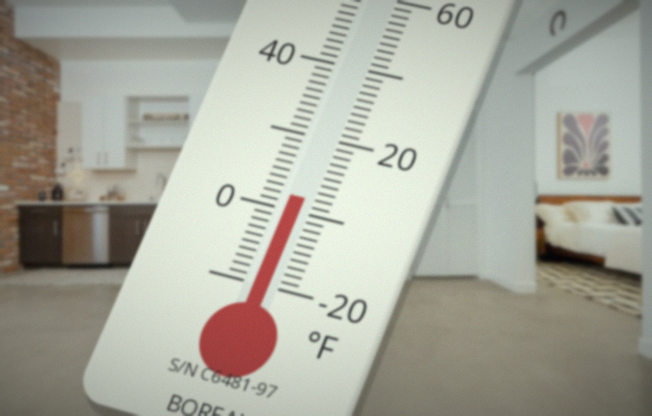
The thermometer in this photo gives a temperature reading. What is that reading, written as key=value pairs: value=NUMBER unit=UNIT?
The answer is value=4 unit=°F
